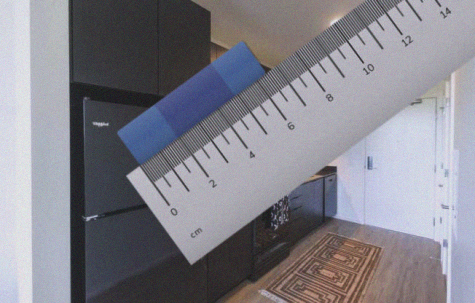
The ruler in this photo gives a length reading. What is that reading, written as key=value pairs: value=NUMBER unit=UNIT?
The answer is value=6.5 unit=cm
